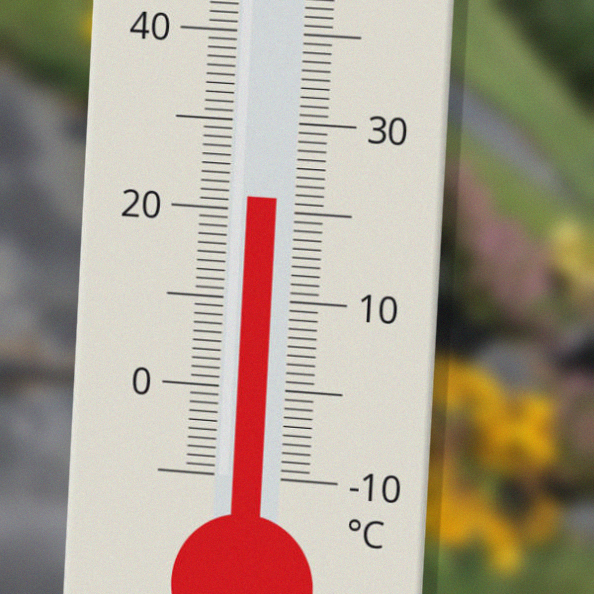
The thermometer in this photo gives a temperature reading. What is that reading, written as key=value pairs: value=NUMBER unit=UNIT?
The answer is value=21.5 unit=°C
